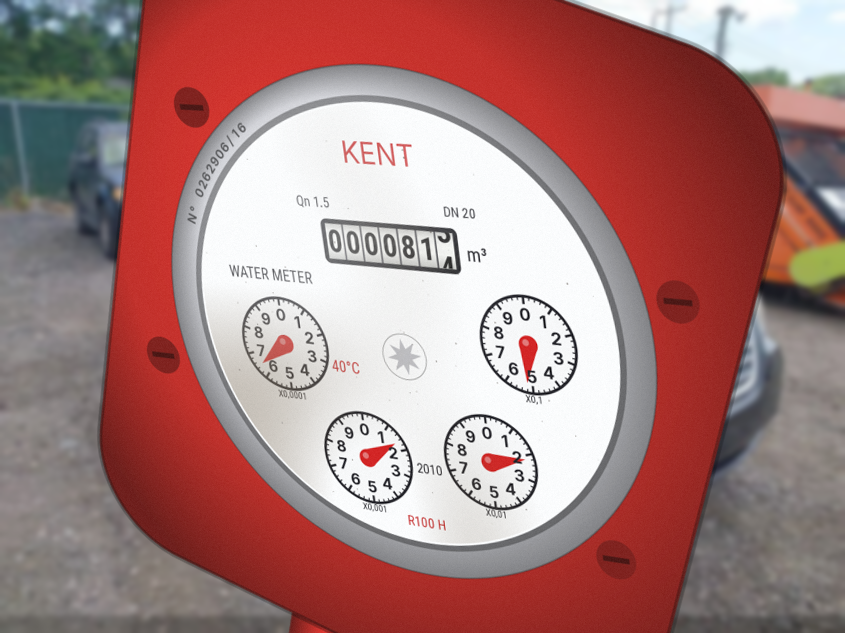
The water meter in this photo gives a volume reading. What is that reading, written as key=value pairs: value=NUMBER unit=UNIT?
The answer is value=813.5216 unit=m³
